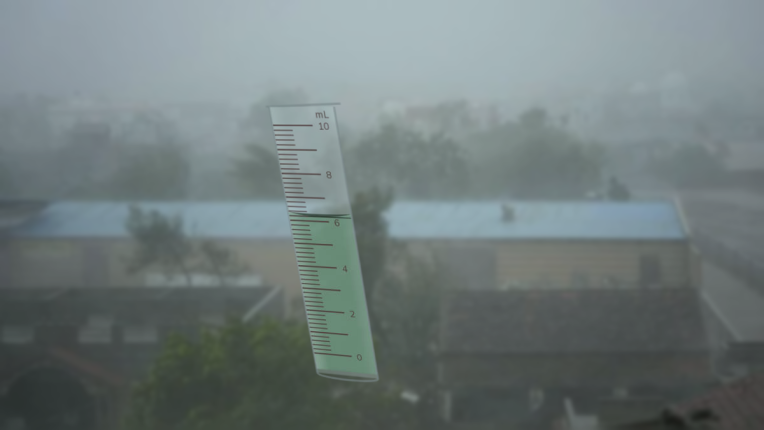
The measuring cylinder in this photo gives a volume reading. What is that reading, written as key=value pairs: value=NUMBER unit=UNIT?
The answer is value=6.2 unit=mL
